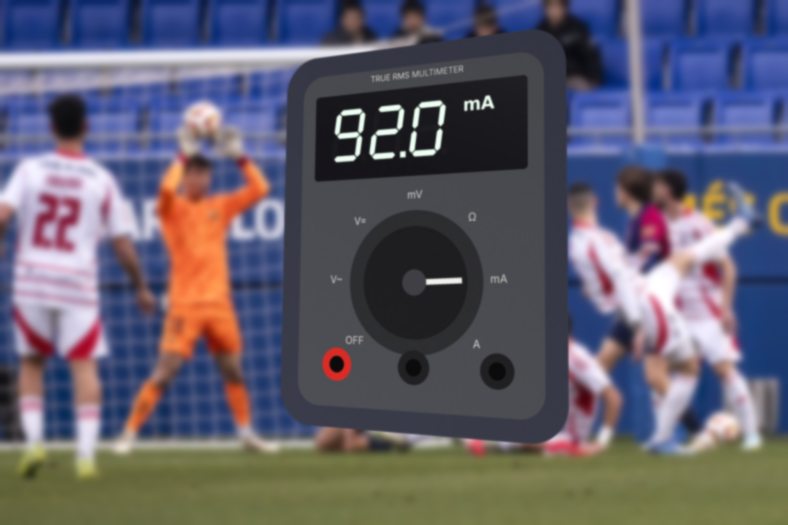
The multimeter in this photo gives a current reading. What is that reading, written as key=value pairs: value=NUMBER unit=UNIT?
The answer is value=92.0 unit=mA
